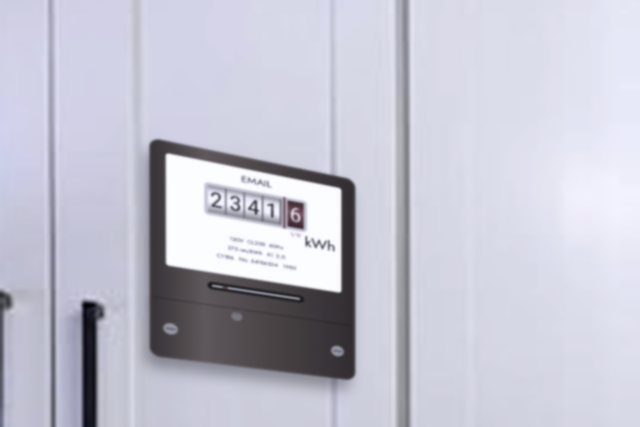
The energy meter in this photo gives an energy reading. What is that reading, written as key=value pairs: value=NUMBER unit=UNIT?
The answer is value=2341.6 unit=kWh
